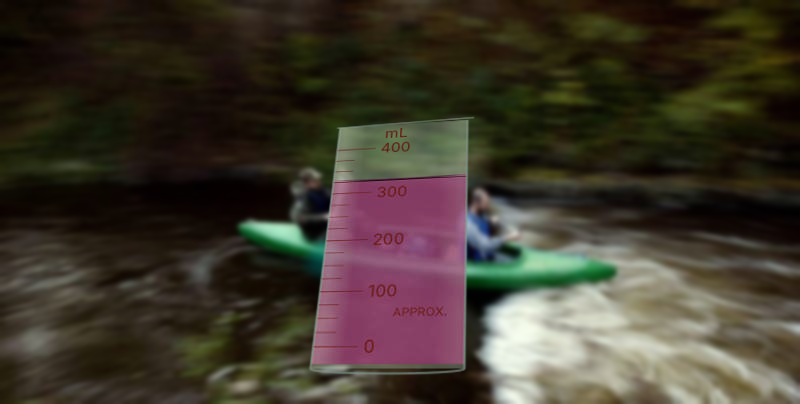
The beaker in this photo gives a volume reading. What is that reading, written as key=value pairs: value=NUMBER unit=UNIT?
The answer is value=325 unit=mL
